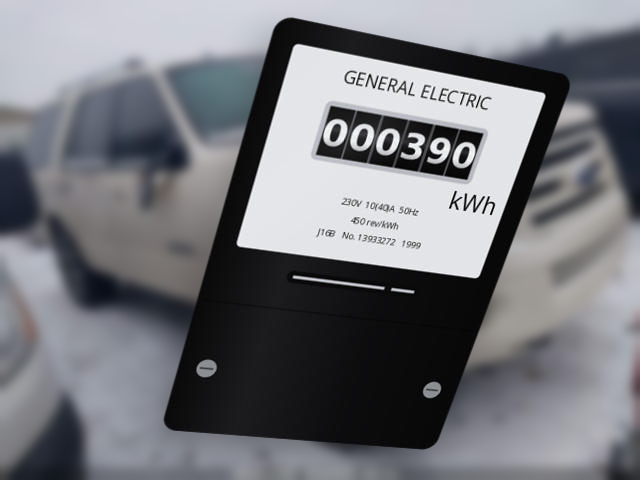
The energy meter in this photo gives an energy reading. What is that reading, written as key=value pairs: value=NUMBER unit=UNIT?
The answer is value=390 unit=kWh
